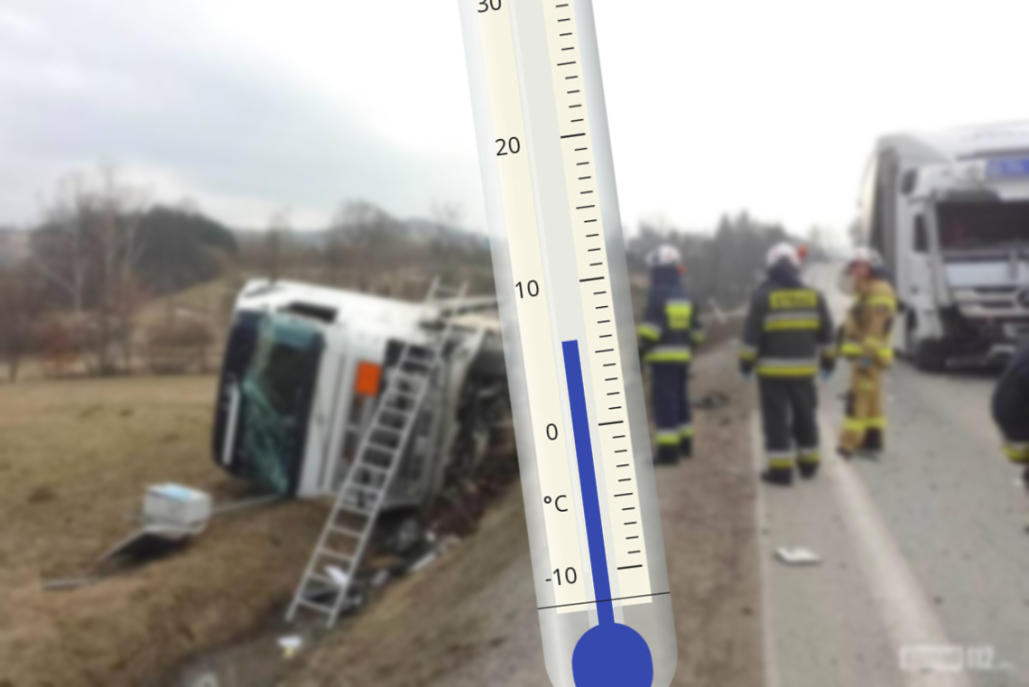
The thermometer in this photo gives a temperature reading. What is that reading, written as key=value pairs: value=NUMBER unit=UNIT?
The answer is value=6 unit=°C
